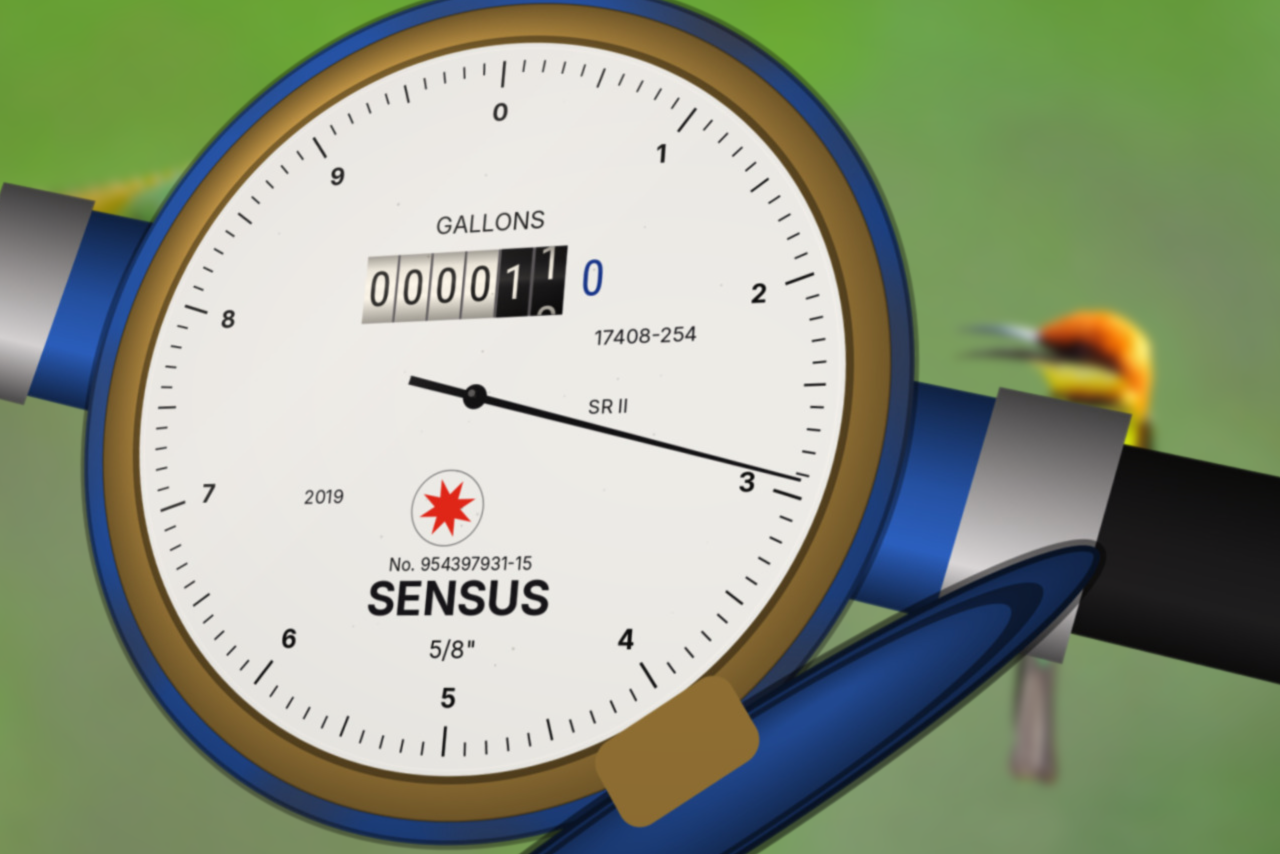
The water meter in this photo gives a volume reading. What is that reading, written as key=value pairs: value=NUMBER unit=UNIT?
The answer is value=112.9 unit=gal
